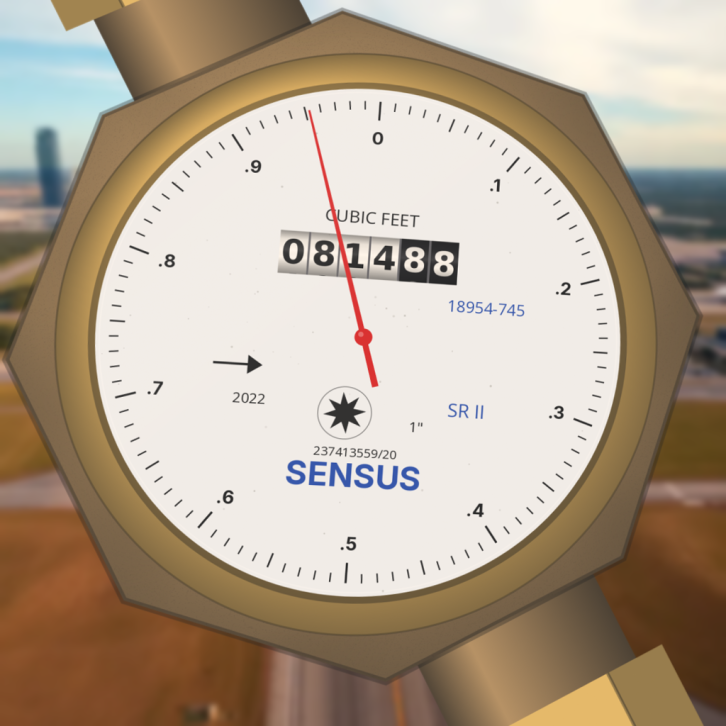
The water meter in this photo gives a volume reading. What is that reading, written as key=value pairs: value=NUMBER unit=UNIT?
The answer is value=81487.95 unit=ft³
